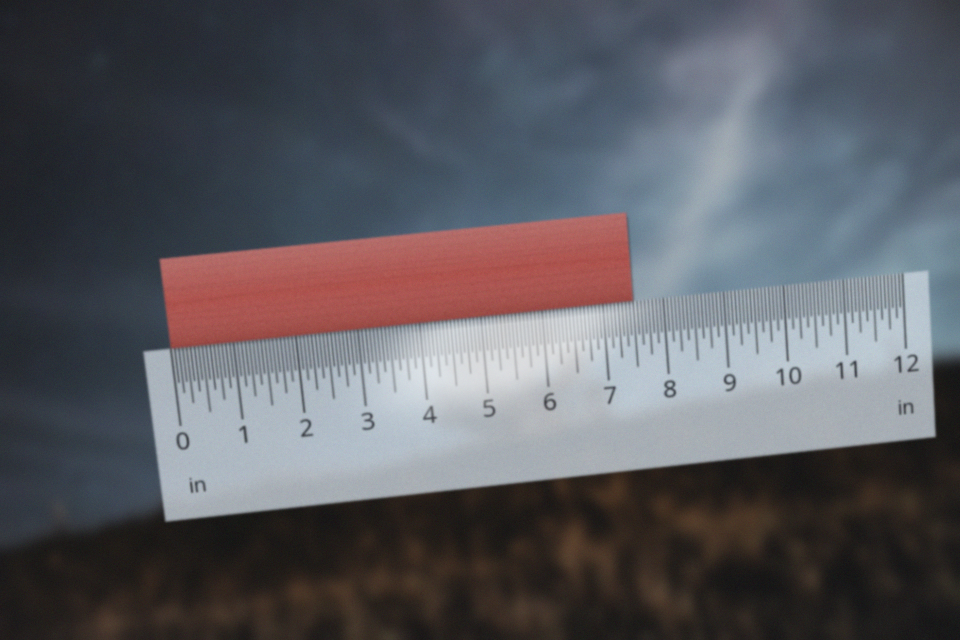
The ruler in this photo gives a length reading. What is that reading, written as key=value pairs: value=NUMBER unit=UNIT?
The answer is value=7.5 unit=in
